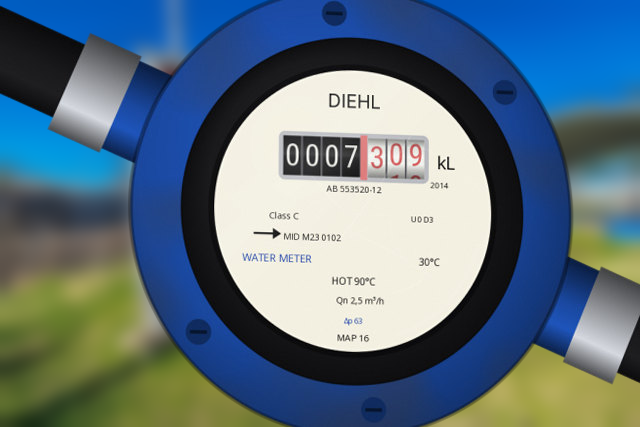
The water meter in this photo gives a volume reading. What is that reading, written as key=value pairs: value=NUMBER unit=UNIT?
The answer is value=7.309 unit=kL
